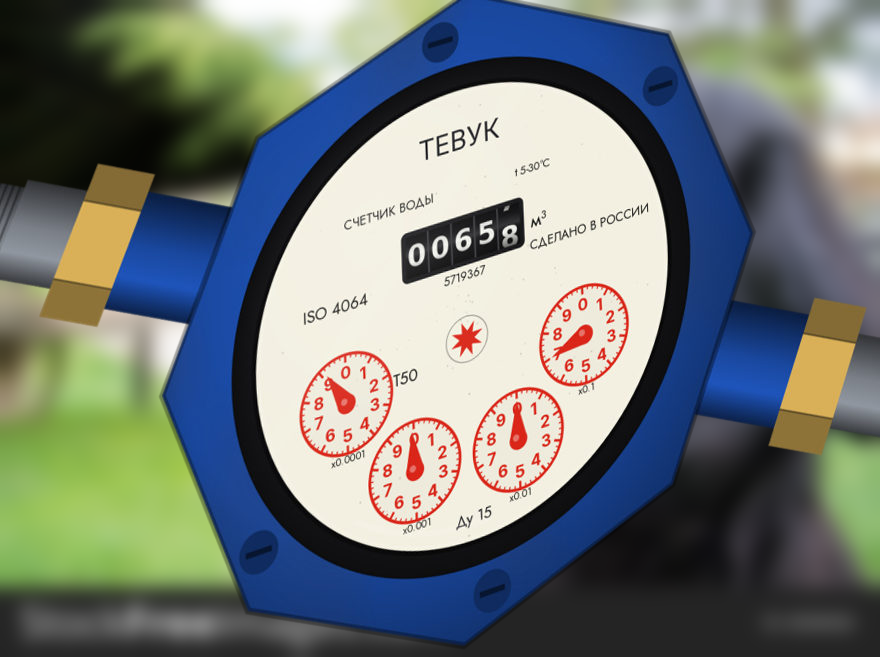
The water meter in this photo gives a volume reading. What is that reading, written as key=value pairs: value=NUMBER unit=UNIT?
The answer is value=657.6999 unit=m³
